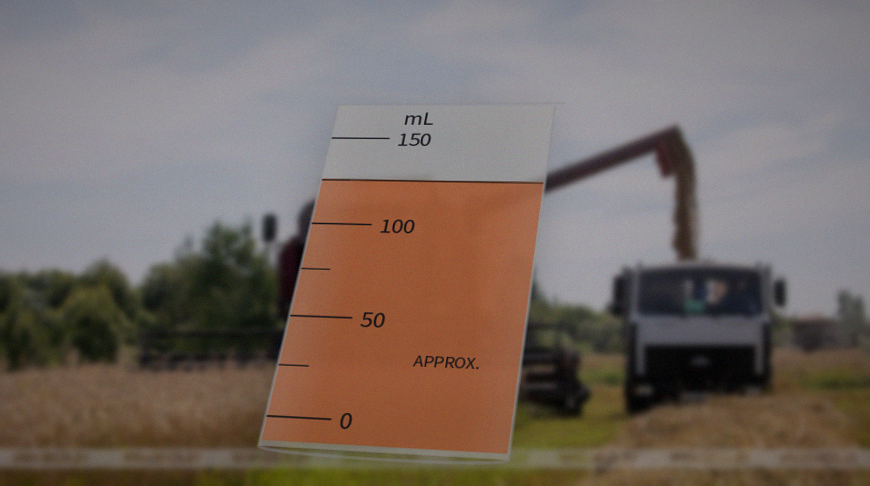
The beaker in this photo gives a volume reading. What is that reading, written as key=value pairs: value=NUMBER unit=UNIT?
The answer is value=125 unit=mL
